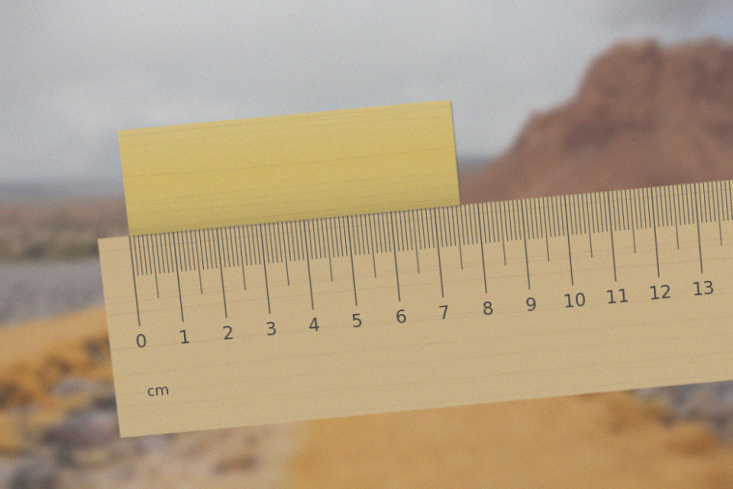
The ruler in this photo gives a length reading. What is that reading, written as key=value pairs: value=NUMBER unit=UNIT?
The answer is value=7.6 unit=cm
